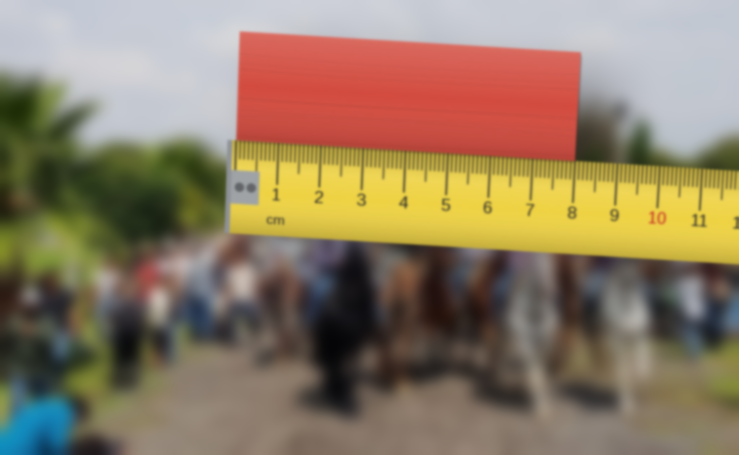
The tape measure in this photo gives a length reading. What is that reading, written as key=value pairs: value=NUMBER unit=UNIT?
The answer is value=8 unit=cm
